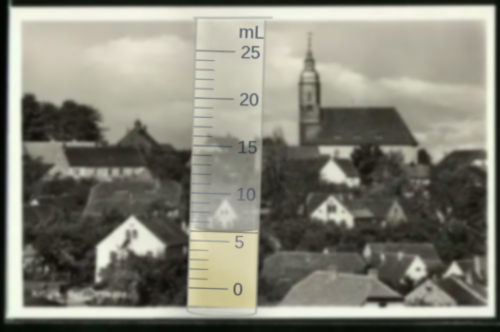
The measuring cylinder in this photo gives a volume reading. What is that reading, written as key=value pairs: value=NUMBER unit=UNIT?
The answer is value=6 unit=mL
